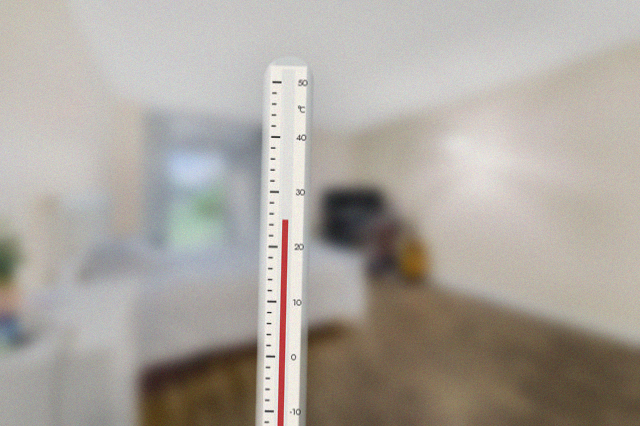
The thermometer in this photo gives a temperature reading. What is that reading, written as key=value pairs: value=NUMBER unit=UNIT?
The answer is value=25 unit=°C
